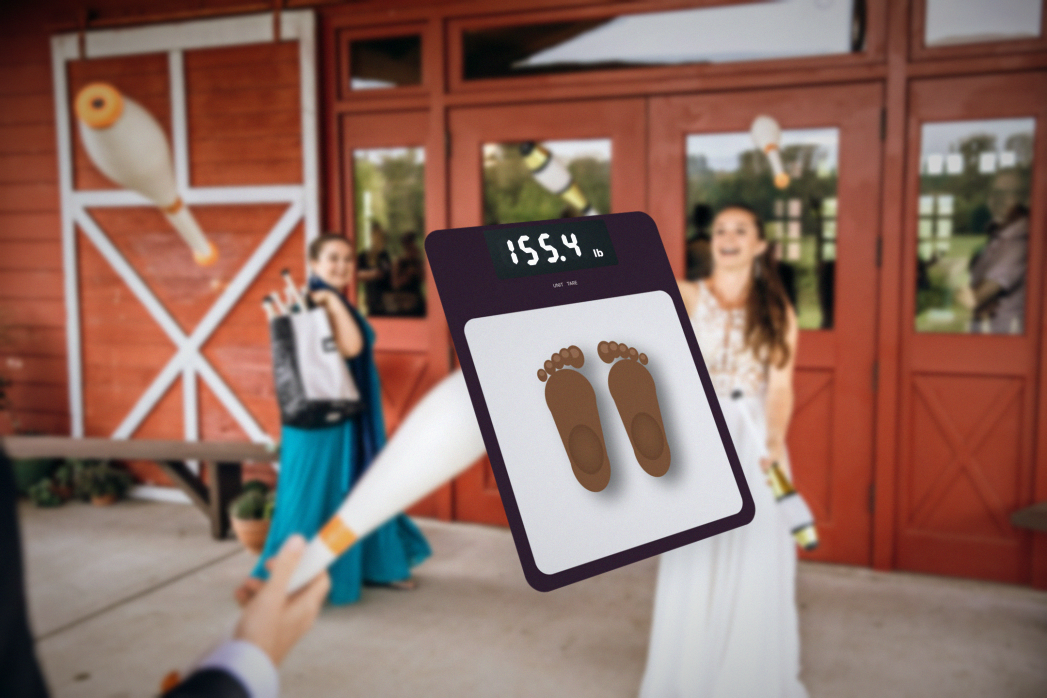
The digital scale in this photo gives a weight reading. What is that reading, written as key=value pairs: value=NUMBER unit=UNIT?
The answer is value=155.4 unit=lb
